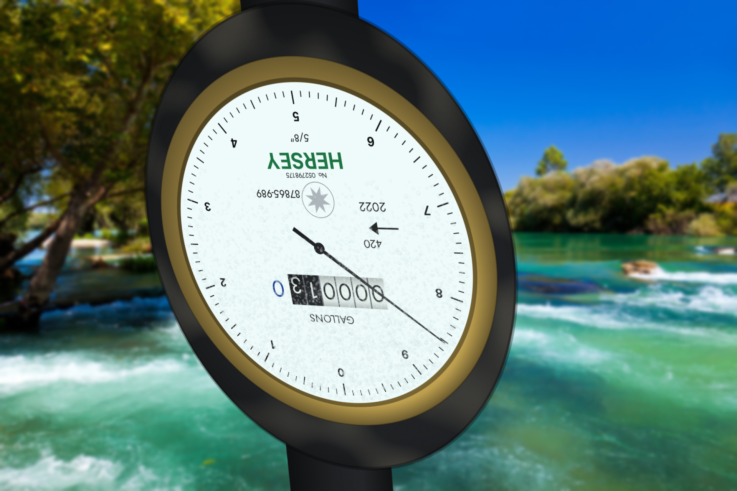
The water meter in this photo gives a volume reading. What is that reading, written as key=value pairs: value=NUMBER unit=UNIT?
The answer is value=128.5 unit=gal
